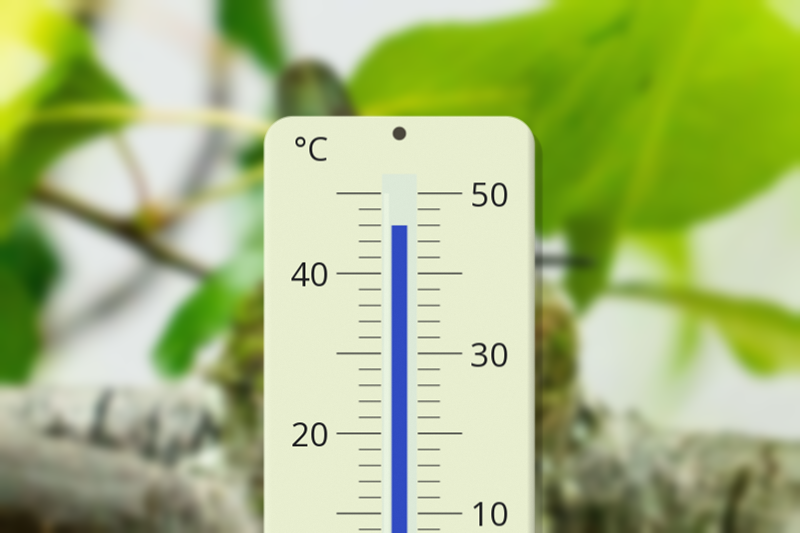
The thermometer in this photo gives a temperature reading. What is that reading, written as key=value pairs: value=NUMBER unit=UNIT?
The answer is value=46 unit=°C
